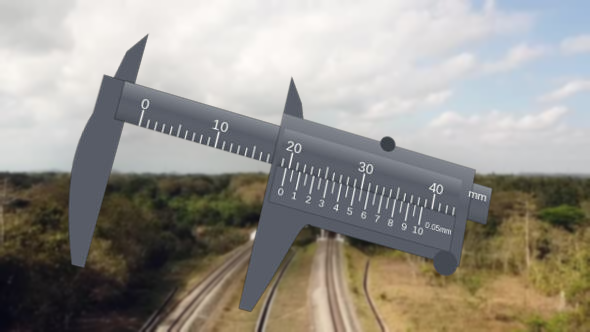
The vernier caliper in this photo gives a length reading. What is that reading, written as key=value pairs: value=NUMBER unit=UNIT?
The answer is value=19.6 unit=mm
